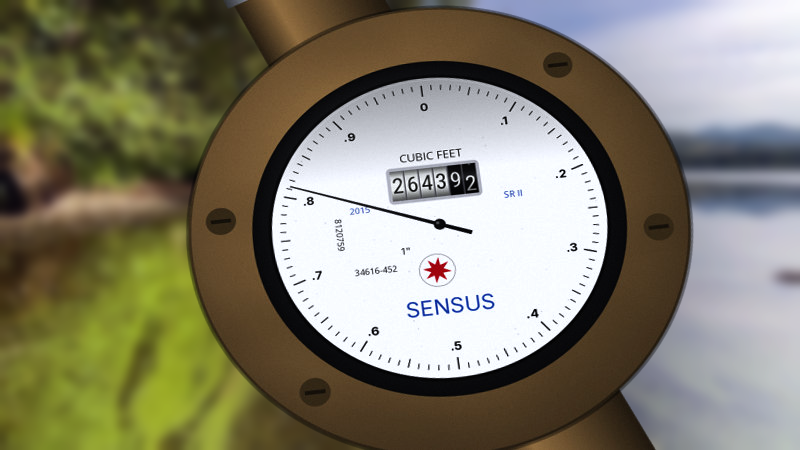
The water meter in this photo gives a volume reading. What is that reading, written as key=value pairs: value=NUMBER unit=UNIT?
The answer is value=264391.81 unit=ft³
